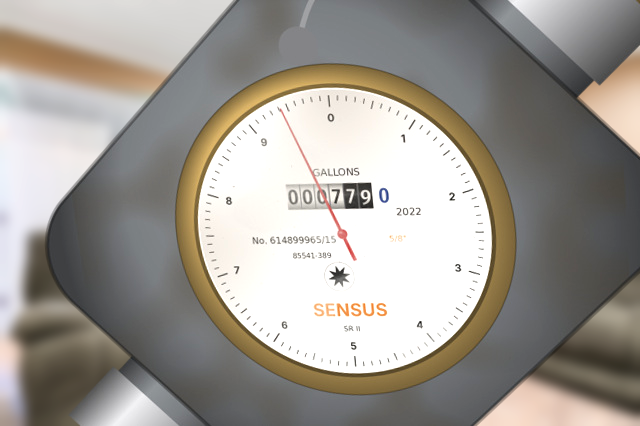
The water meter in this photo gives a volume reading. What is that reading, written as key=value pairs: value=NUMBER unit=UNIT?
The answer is value=7789.4 unit=gal
